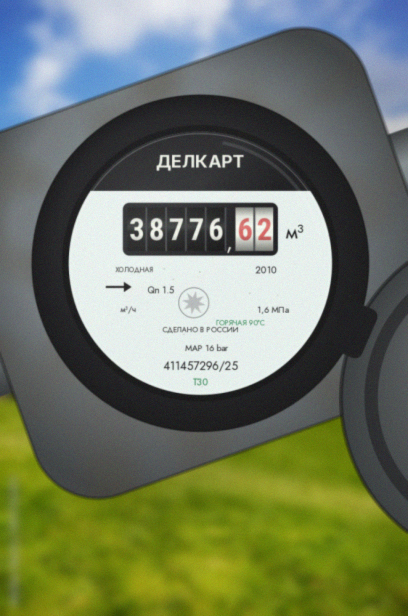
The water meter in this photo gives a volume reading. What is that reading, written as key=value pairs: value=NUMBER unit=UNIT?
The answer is value=38776.62 unit=m³
